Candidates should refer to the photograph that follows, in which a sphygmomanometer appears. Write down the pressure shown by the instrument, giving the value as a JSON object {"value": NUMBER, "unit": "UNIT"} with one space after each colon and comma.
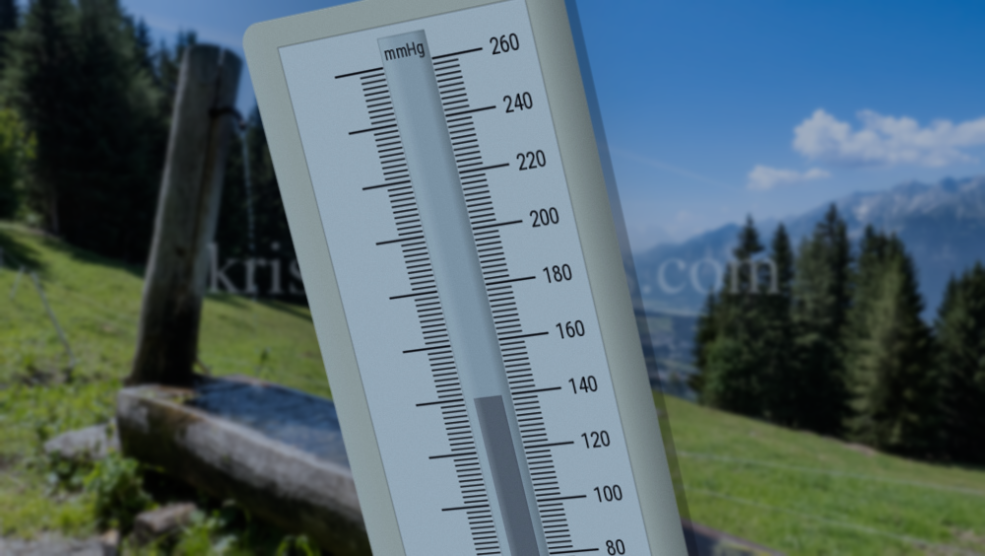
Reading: {"value": 140, "unit": "mmHg"}
